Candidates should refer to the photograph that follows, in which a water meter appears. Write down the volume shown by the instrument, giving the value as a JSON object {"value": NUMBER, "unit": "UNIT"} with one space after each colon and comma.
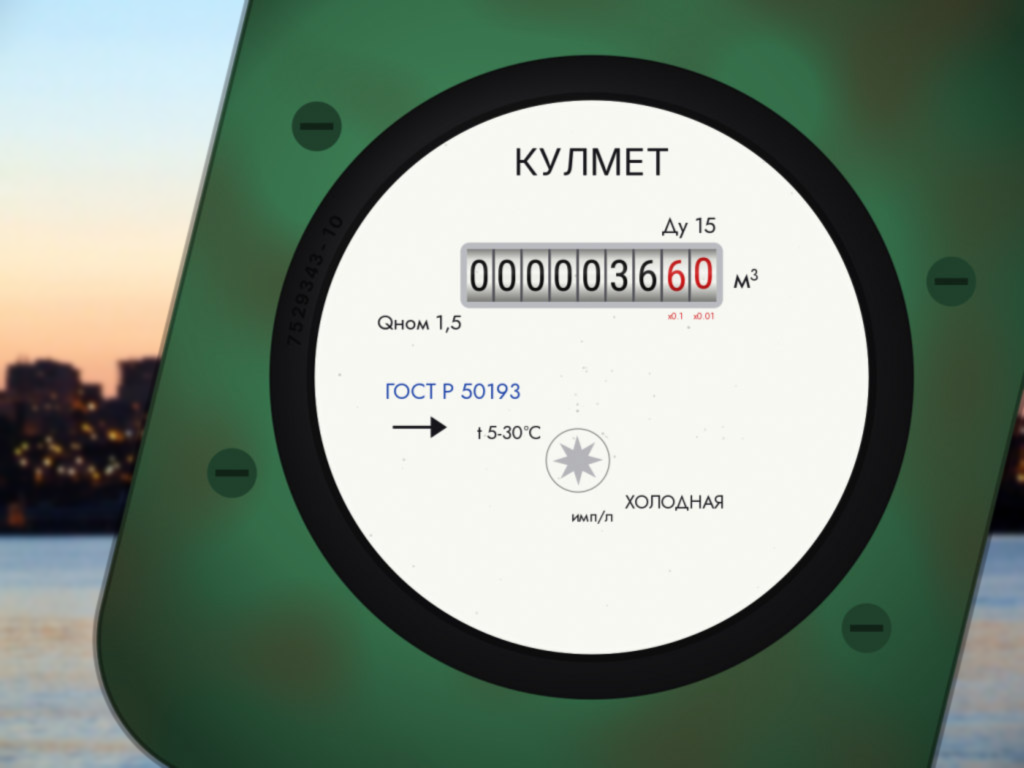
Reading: {"value": 36.60, "unit": "m³"}
